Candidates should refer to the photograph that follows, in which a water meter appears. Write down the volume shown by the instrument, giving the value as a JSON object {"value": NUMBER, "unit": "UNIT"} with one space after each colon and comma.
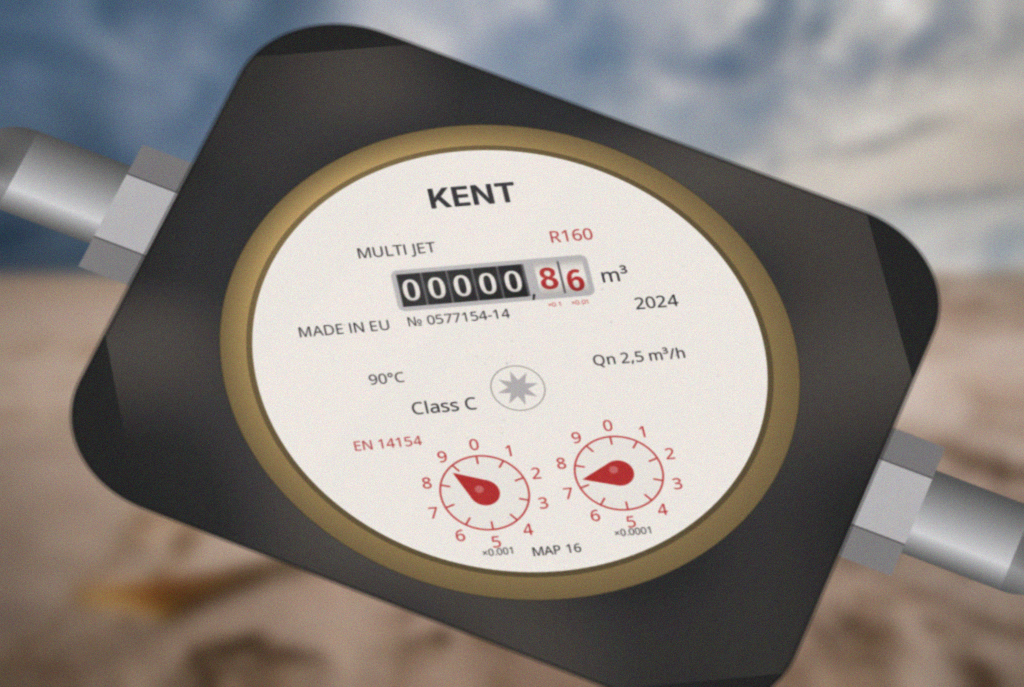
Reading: {"value": 0.8587, "unit": "m³"}
